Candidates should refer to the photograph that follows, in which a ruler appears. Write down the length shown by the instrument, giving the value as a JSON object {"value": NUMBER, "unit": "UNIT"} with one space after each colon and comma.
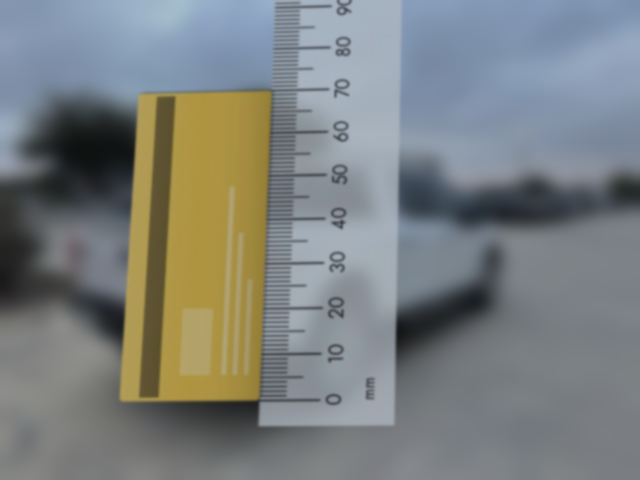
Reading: {"value": 70, "unit": "mm"}
